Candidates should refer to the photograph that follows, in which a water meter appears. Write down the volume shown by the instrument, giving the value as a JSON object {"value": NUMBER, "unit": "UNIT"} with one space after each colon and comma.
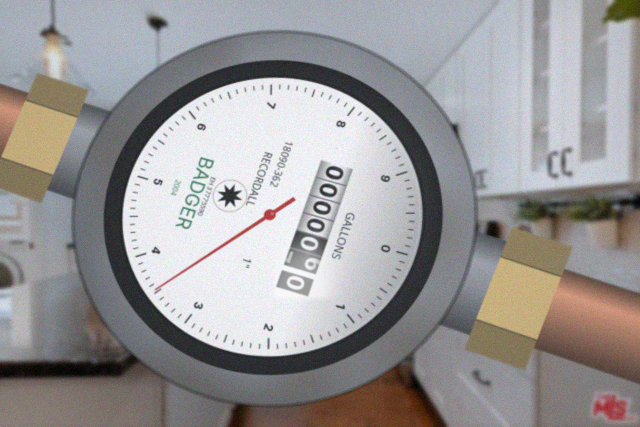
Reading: {"value": 63.5, "unit": "gal"}
